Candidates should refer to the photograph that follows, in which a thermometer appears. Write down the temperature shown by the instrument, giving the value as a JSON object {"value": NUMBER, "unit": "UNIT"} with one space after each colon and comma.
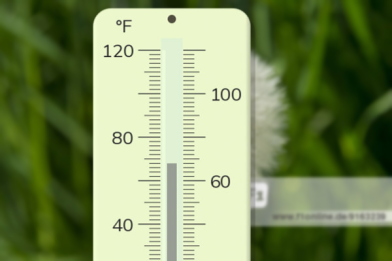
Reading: {"value": 68, "unit": "°F"}
